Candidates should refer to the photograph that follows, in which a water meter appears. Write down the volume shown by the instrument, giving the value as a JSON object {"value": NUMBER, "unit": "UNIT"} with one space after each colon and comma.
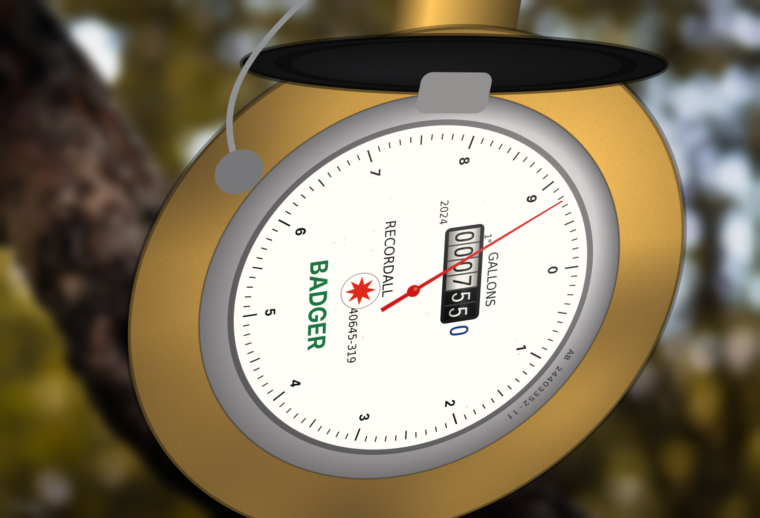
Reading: {"value": 7549.2, "unit": "gal"}
